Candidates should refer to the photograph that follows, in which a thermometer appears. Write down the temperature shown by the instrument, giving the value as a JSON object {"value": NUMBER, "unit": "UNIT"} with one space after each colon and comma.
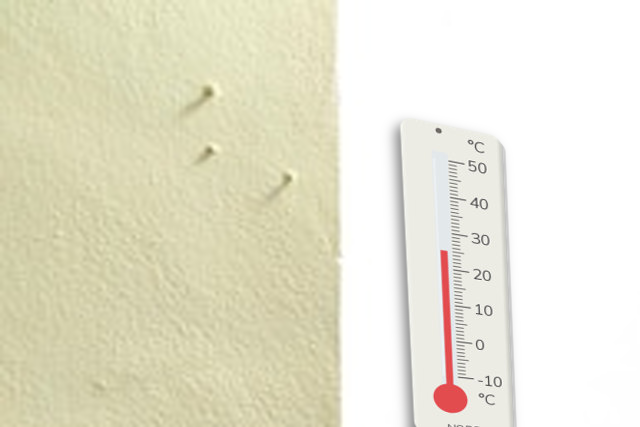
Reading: {"value": 25, "unit": "°C"}
